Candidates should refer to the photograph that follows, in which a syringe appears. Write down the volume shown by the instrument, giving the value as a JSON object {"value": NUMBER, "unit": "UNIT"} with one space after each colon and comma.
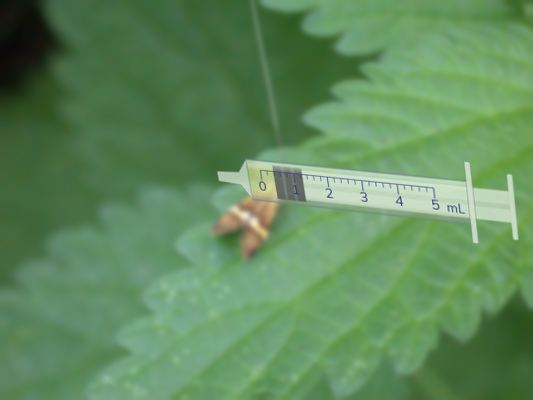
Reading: {"value": 0.4, "unit": "mL"}
